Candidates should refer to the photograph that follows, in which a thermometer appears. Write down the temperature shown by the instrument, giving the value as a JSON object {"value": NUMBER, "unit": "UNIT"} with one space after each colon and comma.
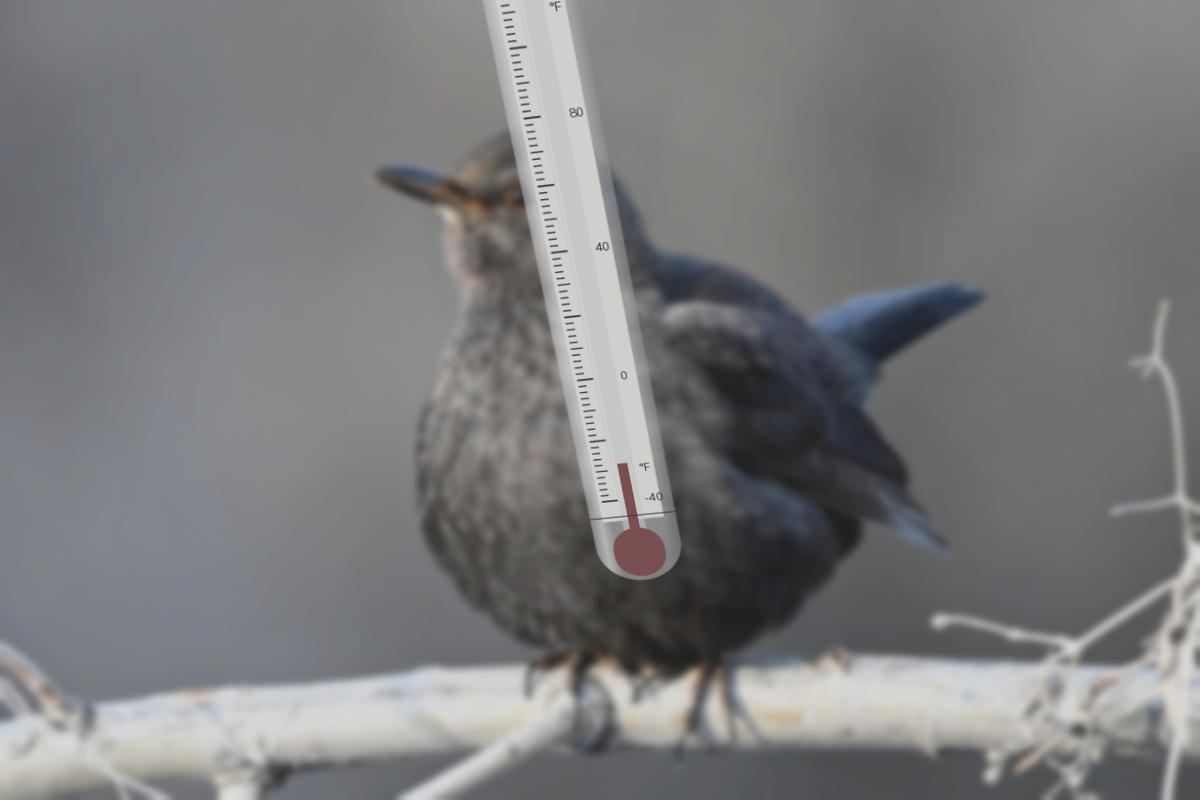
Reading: {"value": -28, "unit": "°F"}
